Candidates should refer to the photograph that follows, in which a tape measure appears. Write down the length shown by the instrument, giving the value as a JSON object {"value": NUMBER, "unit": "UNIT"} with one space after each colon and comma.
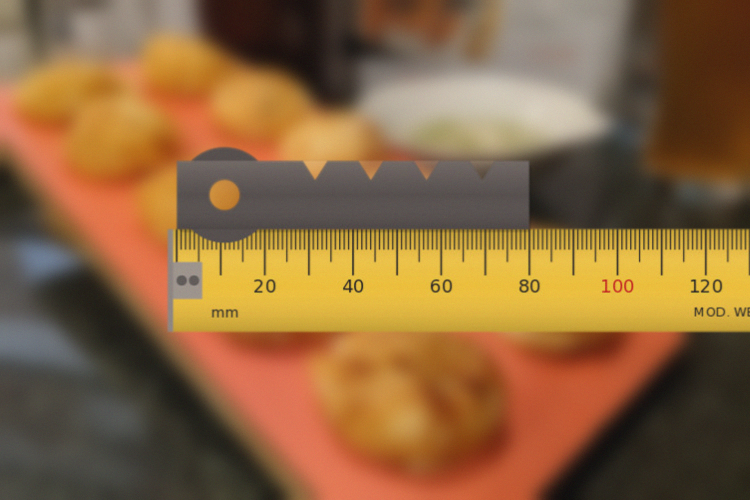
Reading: {"value": 80, "unit": "mm"}
